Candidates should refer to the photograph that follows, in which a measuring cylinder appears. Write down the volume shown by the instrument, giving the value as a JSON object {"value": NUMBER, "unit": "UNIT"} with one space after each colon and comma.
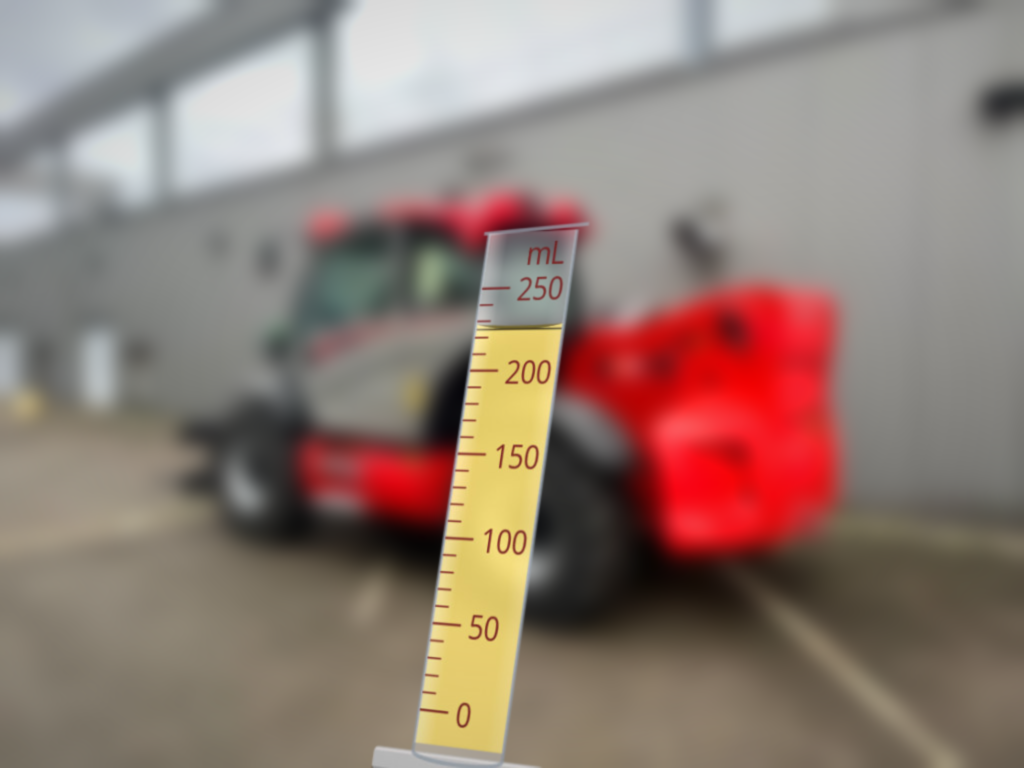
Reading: {"value": 225, "unit": "mL"}
